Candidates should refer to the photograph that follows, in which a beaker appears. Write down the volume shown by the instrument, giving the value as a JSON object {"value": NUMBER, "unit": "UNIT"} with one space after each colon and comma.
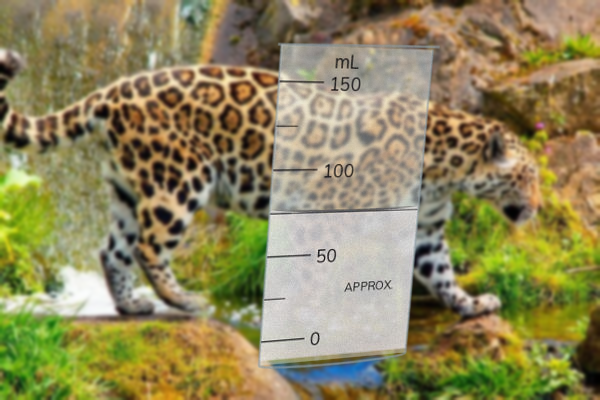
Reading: {"value": 75, "unit": "mL"}
